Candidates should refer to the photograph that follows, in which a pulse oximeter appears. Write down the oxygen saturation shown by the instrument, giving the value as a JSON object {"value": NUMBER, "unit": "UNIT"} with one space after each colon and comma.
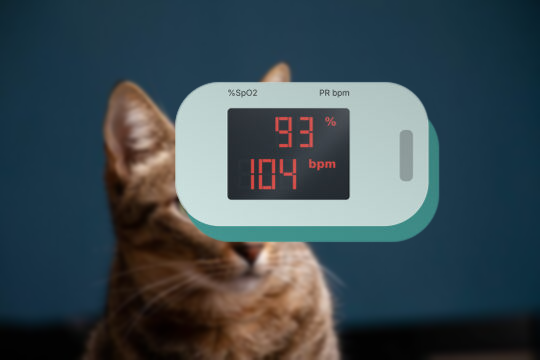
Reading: {"value": 93, "unit": "%"}
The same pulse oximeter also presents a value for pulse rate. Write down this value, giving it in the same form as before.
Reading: {"value": 104, "unit": "bpm"}
